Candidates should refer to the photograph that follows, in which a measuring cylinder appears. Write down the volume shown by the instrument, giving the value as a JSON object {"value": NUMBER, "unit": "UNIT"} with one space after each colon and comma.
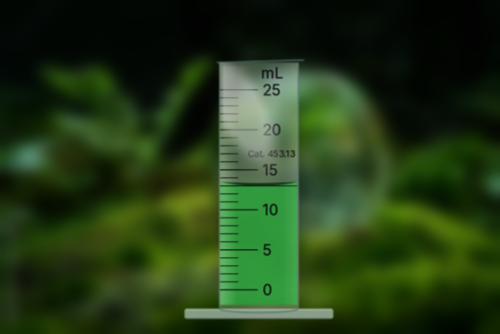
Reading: {"value": 13, "unit": "mL"}
